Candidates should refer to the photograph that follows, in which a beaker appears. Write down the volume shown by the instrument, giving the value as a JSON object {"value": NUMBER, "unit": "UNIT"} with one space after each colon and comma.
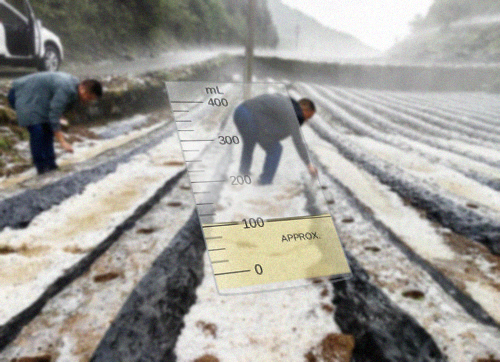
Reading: {"value": 100, "unit": "mL"}
